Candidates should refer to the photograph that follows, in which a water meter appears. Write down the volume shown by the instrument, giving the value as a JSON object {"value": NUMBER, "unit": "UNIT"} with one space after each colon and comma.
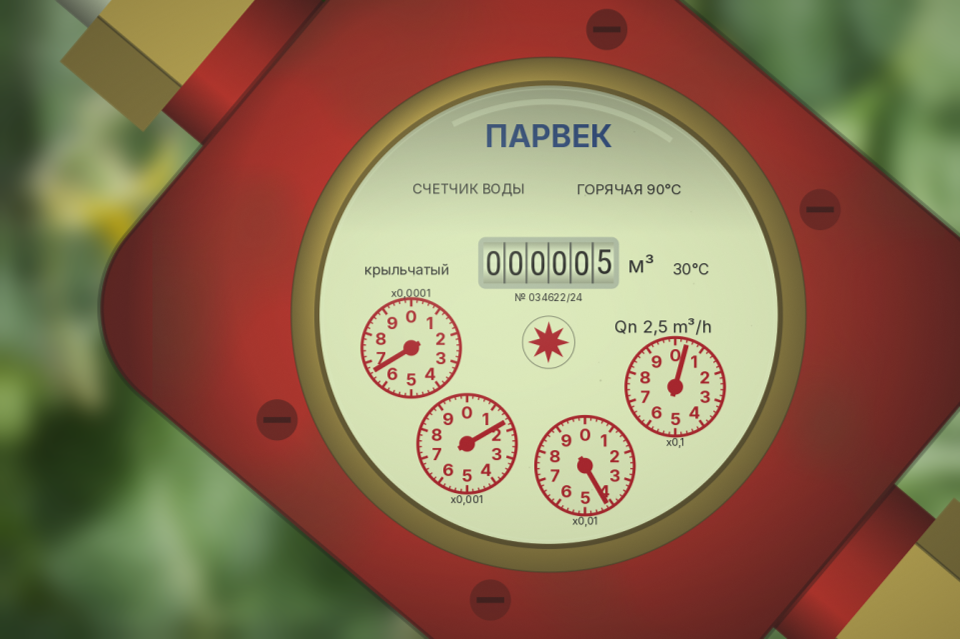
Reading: {"value": 5.0416, "unit": "m³"}
